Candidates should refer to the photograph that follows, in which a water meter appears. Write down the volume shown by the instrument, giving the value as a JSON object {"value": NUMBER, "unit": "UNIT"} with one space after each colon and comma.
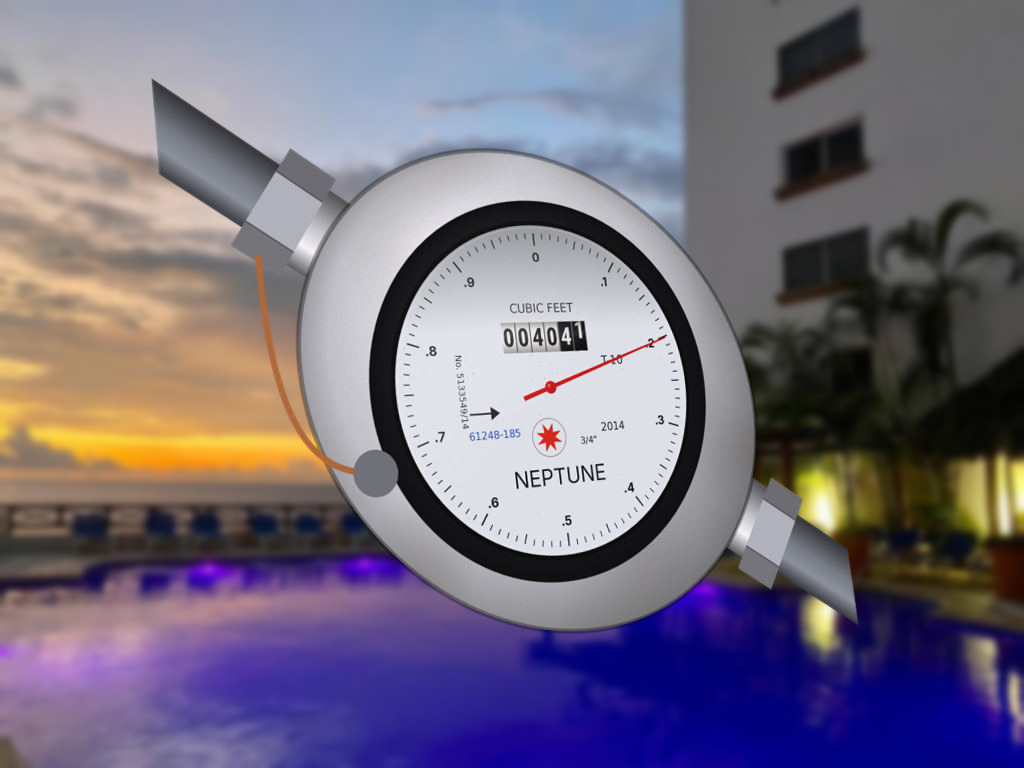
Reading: {"value": 4041.20, "unit": "ft³"}
